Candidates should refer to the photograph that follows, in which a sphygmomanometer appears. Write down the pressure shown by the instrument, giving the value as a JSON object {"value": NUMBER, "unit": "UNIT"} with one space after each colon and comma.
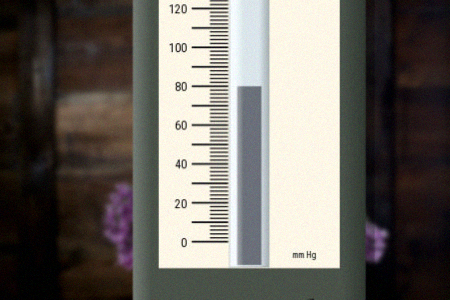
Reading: {"value": 80, "unit": "mmHg"}
